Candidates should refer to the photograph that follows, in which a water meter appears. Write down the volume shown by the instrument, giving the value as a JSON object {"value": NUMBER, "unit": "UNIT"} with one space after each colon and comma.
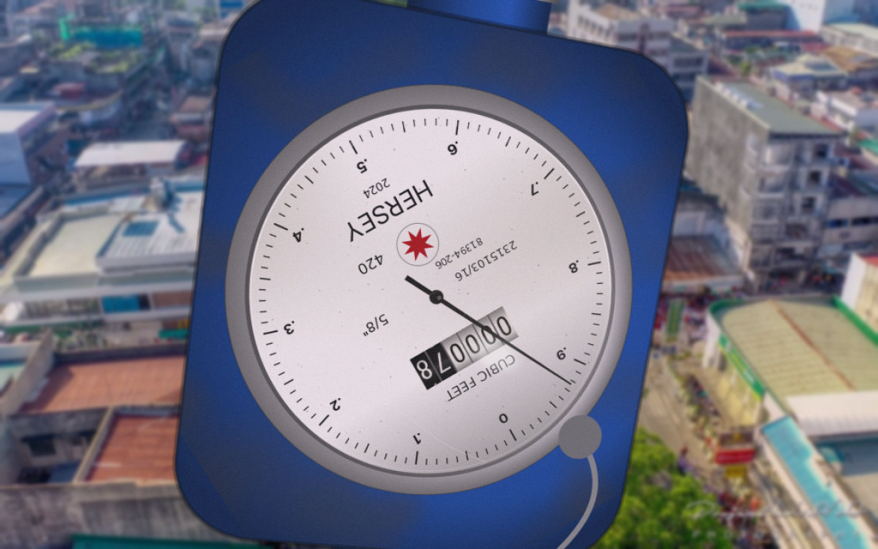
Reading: {"value": 77.92, "unit": "ft³"}
